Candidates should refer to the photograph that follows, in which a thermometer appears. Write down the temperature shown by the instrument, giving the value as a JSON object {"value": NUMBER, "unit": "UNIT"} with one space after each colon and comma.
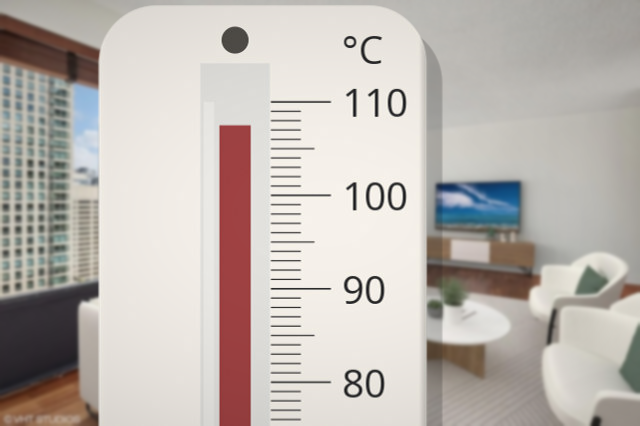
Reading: {"value": 107.5, "unit": "°C"}
